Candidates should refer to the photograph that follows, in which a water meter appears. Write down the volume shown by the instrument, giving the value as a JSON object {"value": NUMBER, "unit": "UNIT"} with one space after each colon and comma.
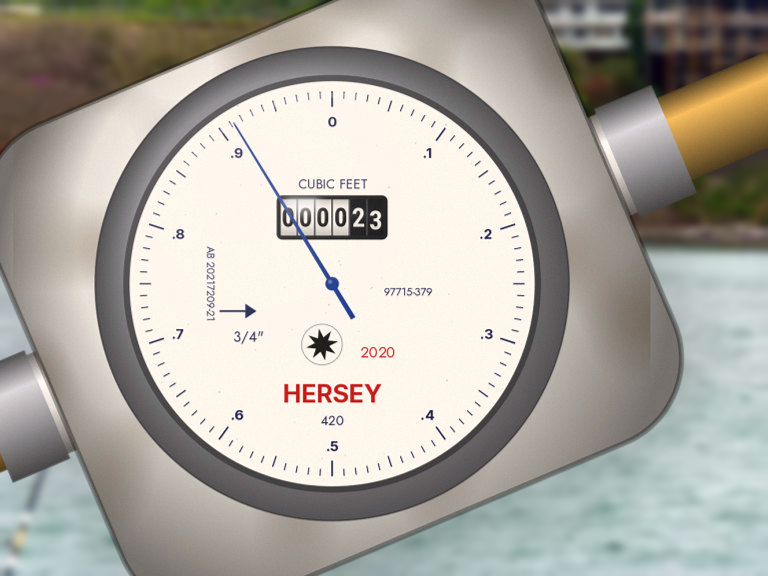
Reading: {"value": 22.91, "unit": "ft³"}
